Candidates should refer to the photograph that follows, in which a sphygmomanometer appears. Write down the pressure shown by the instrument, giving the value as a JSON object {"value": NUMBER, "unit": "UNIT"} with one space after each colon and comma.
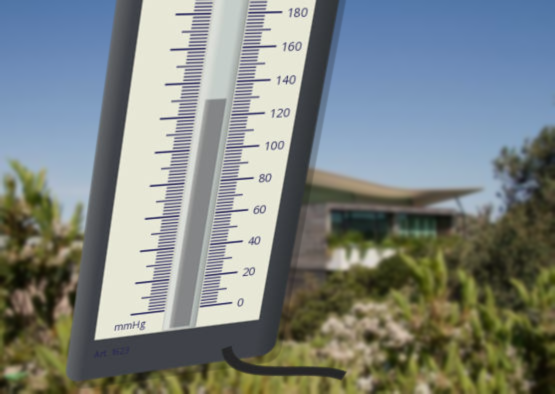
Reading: {"value": 130, "unit": "mmHg"}
